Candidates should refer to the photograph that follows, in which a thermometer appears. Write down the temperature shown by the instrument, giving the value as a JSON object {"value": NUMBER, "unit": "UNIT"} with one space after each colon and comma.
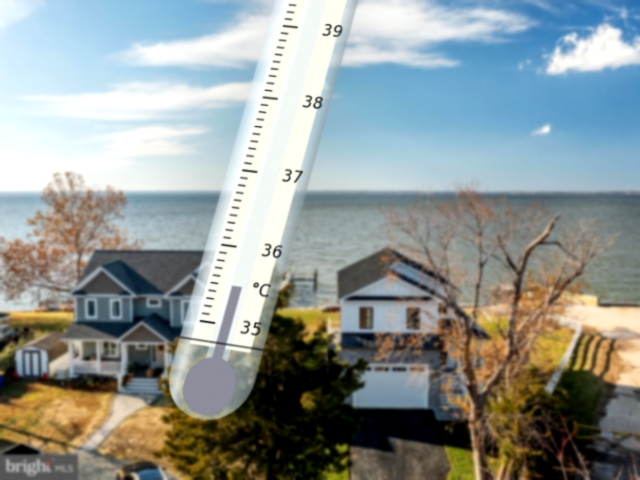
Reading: {"value": 35.5, "unit": "°C"}
